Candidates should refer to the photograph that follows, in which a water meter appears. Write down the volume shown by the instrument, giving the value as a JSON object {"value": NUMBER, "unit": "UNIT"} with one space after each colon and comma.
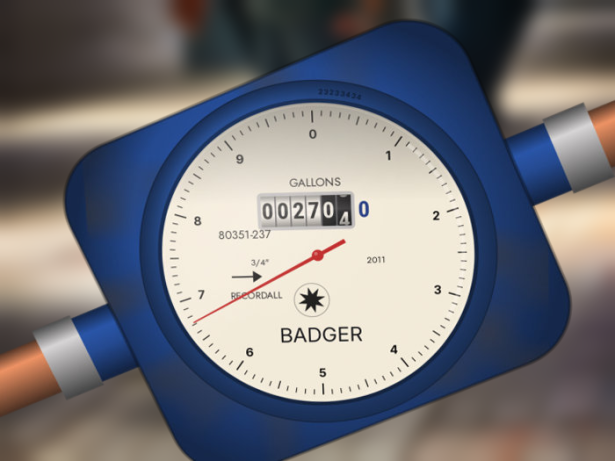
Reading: {"value": 27036.7, "unit": "gal"}
